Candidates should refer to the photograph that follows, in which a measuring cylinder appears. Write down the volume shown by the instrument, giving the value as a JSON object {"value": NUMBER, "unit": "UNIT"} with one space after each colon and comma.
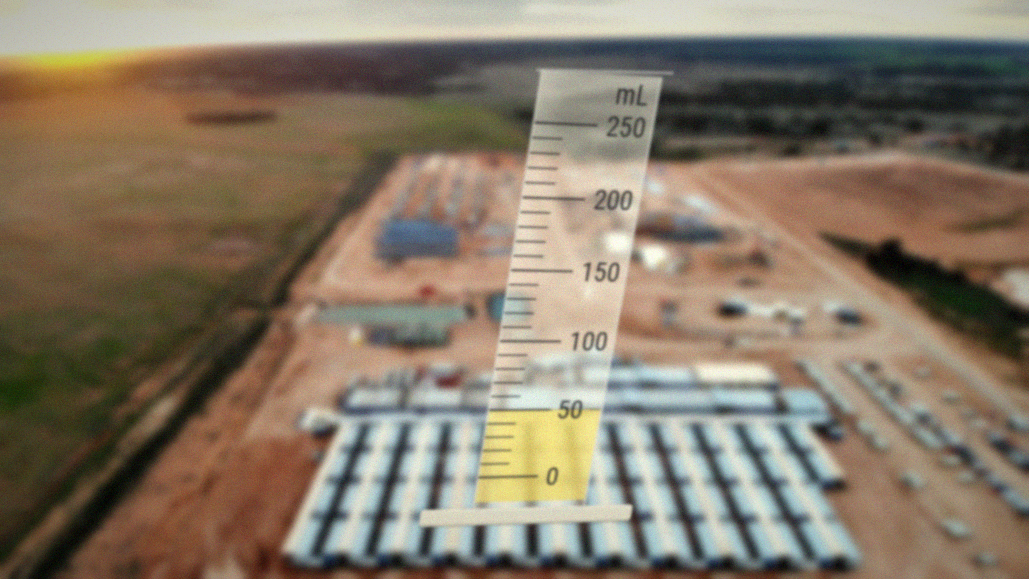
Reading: {"value": 50, "unit": "mL"}
